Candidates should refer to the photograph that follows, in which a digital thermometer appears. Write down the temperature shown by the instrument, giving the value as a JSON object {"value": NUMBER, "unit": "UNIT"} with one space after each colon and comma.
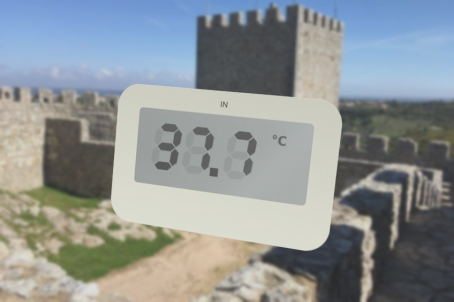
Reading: {"value": 37.7, "unit": "°C"}
